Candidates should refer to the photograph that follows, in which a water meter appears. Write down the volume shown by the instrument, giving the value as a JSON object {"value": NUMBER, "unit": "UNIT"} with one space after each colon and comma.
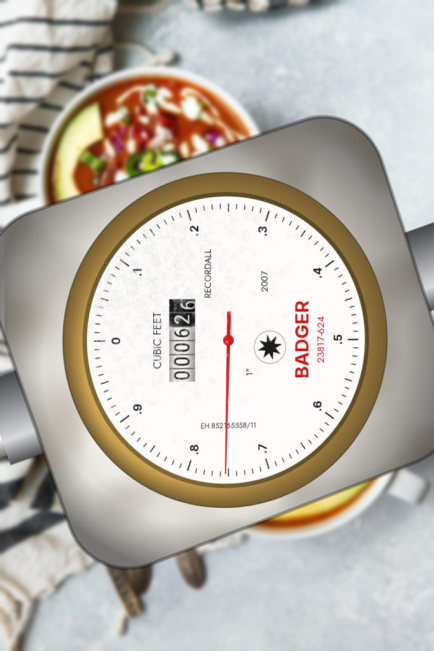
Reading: {"value": 625.75, "unit": "ft³"}
